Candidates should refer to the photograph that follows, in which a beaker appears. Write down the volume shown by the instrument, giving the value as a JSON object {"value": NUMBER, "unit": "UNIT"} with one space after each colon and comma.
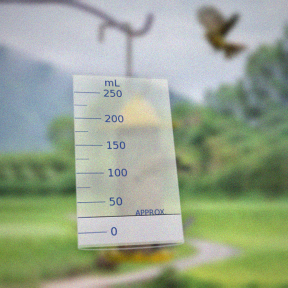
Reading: {"value": 25, "unit": "mL"}
